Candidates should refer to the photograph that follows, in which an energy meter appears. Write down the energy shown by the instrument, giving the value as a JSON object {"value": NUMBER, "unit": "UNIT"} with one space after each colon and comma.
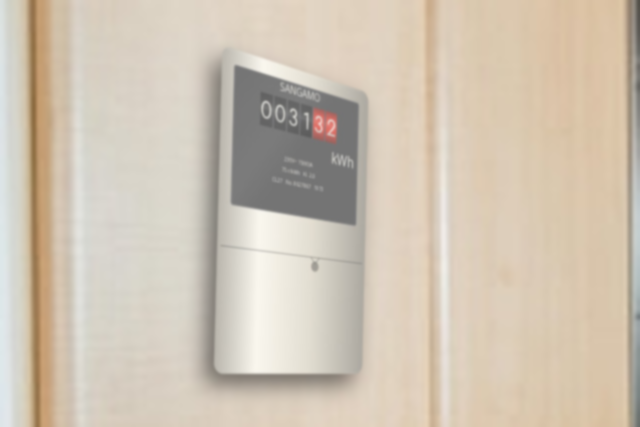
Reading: {"value": 31.32, "unit": "kWh"}
